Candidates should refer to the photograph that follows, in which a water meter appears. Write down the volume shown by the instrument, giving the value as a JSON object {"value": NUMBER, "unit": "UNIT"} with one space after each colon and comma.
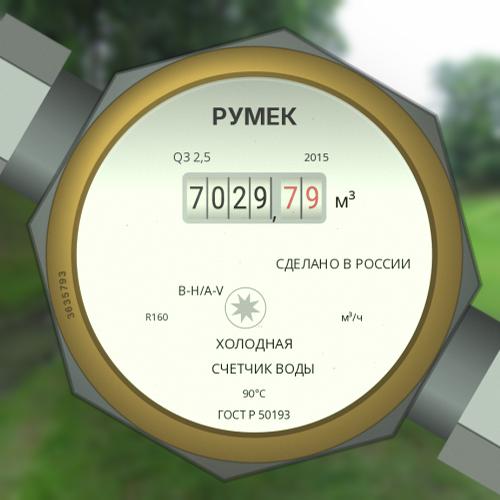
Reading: {"value": 7029.79, "unit": "m³"}
